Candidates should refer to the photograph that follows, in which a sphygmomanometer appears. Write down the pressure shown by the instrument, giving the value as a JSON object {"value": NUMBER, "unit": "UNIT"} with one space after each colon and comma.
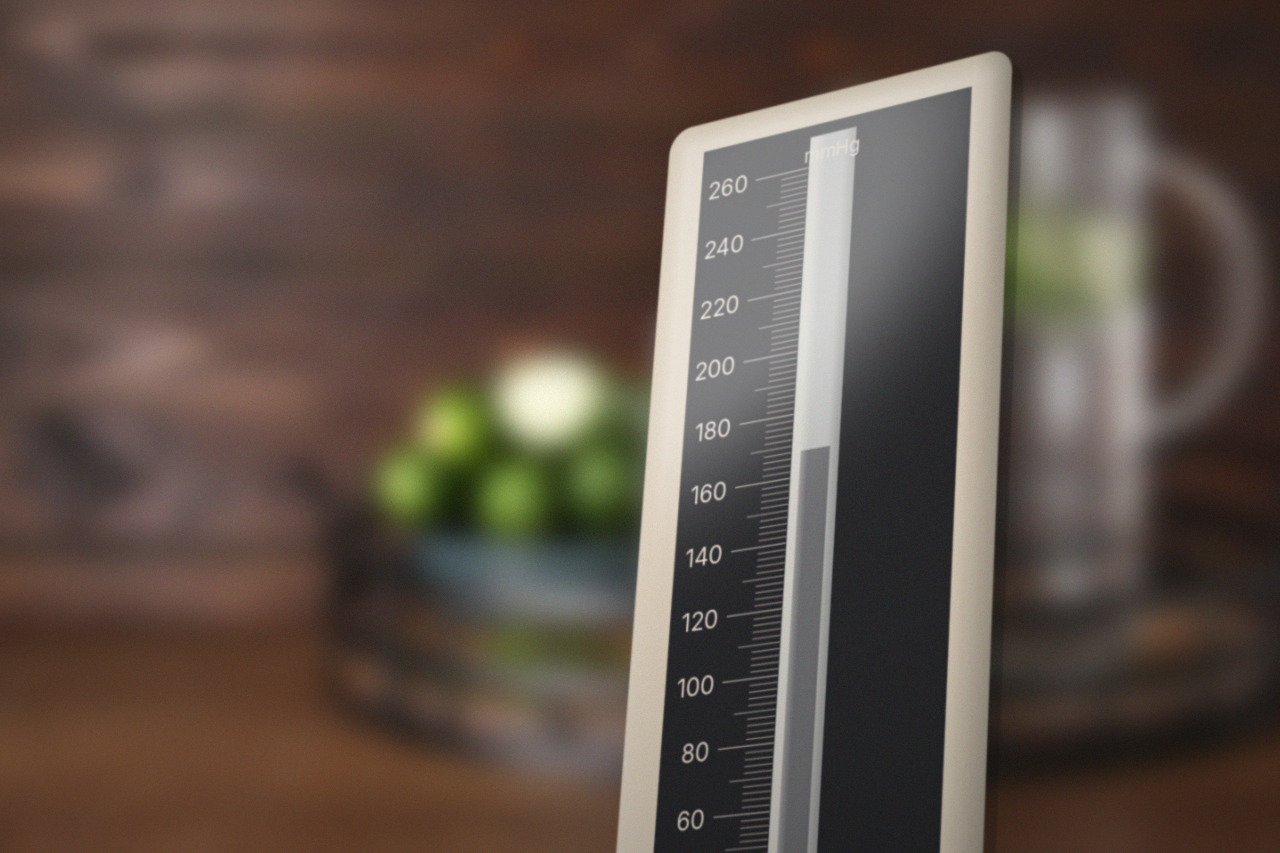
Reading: {"value": 168, "unit": "mmHg"}
